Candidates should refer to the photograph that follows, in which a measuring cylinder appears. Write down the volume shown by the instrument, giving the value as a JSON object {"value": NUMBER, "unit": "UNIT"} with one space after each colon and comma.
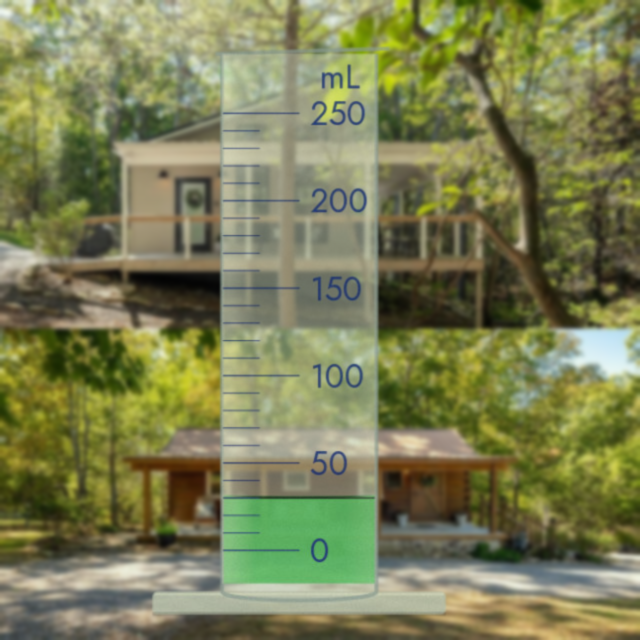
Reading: {"value": 30, "unit": "mL"}
